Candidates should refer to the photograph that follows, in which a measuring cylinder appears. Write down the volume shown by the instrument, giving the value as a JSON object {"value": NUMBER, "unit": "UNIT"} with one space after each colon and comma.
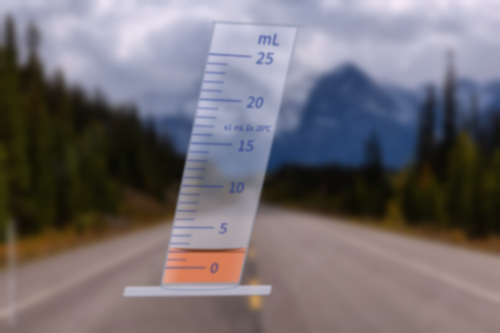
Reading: {"value": 2, "unit": "mL"}
